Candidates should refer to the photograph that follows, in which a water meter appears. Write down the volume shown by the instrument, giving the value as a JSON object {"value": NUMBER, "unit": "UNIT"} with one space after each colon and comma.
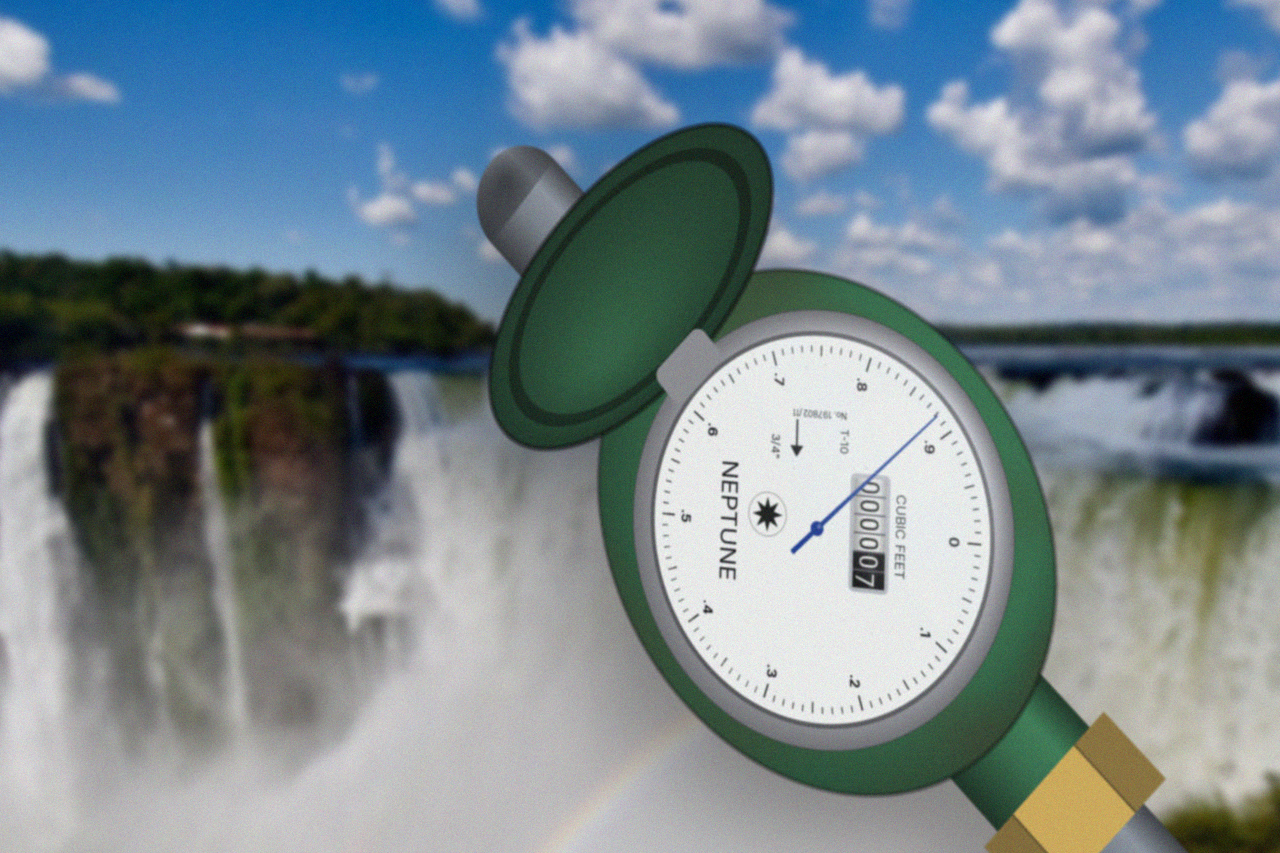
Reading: {"value": 6.88, "unit": "ft³"}
